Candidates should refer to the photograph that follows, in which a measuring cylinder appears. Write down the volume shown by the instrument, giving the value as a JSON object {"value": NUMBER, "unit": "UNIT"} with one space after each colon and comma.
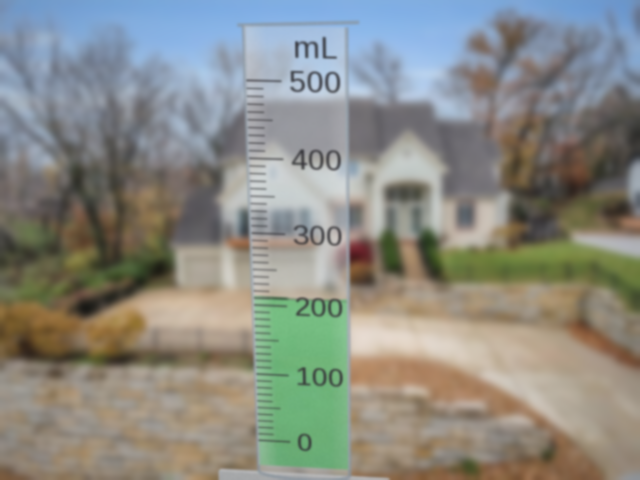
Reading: {"value": 210, "unit": "mL"}
